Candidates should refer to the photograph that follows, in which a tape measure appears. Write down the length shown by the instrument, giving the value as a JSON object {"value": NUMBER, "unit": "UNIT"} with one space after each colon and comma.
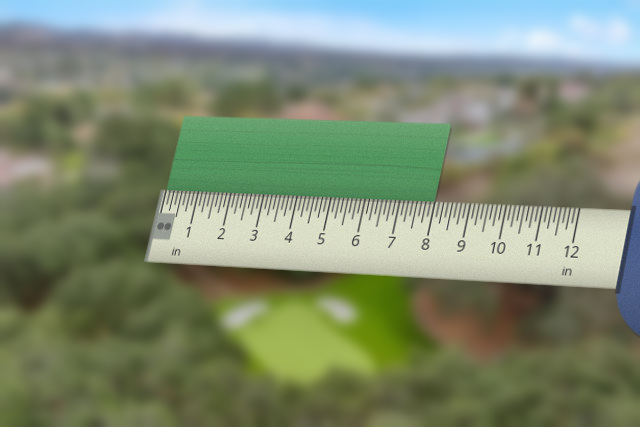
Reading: {"value": 8, "unit": "in"}
